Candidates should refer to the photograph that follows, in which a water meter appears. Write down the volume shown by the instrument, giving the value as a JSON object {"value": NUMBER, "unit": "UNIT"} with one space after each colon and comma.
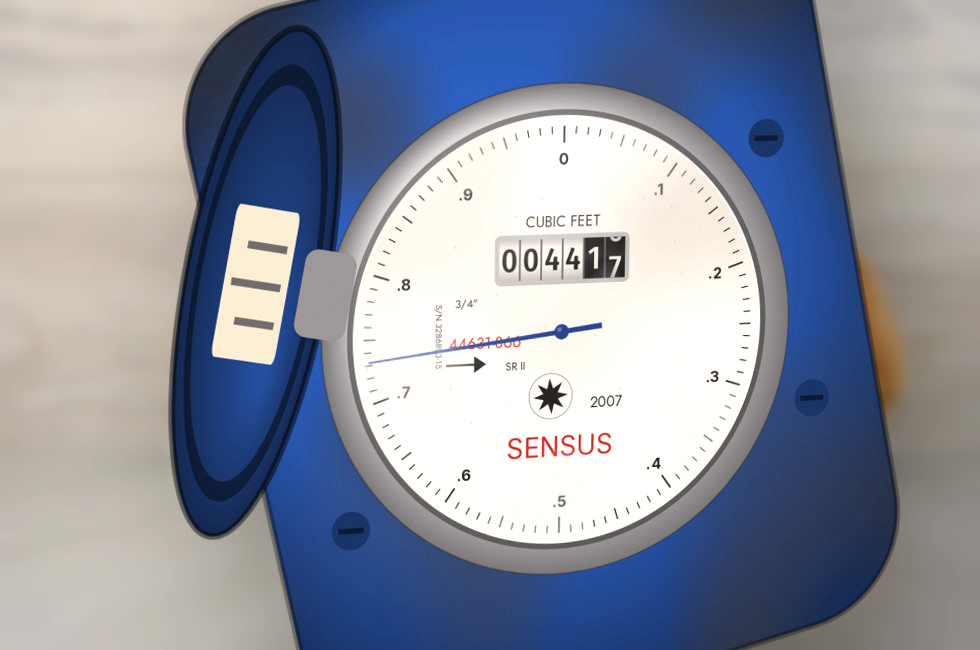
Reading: {"value": 4416.73, "unit": "ft³"}
